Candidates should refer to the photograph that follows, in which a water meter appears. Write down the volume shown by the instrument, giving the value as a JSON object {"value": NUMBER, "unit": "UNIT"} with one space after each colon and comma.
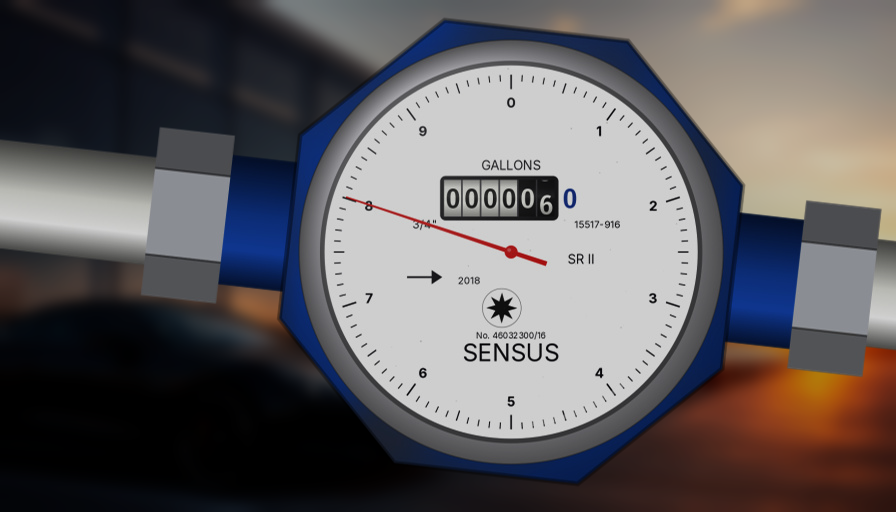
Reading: {"value": 58.0, "unit": "gal"}
